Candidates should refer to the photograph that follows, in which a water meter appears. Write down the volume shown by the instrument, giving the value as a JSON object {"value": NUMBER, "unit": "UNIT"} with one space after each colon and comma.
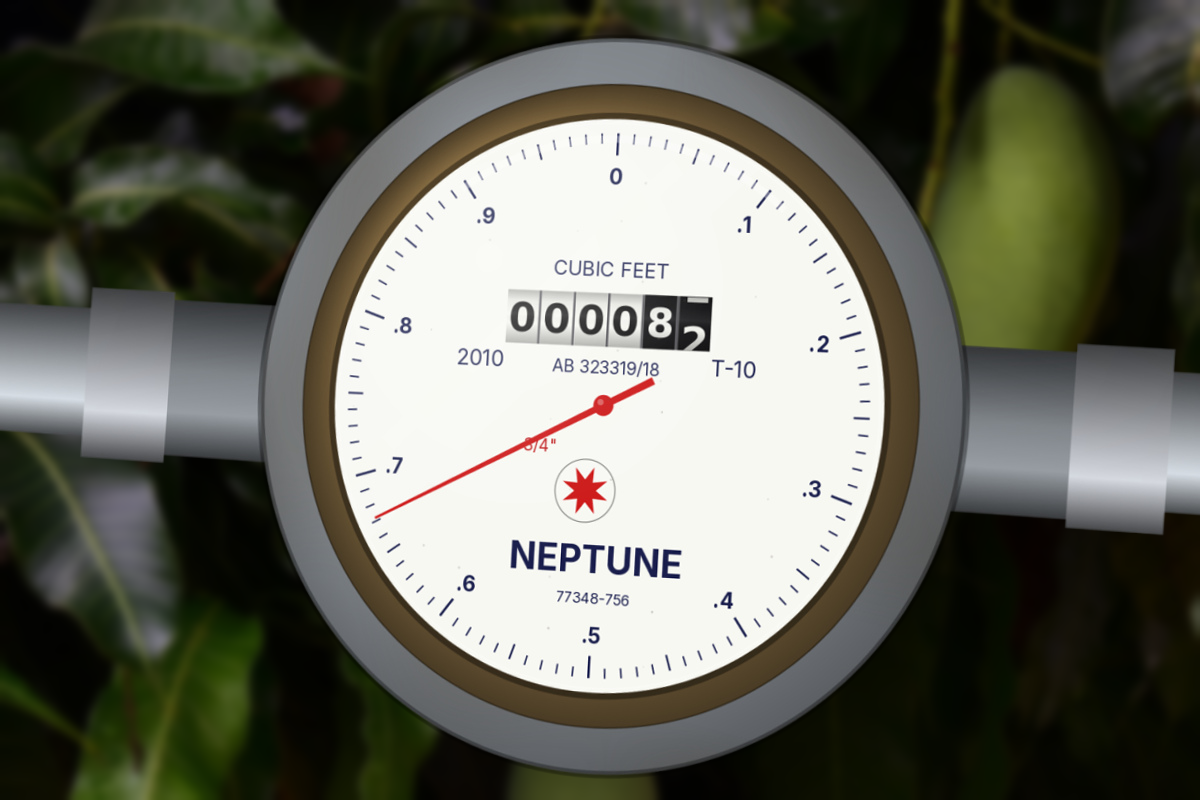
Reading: {"value": 81.67, "unit": "ft³"}
